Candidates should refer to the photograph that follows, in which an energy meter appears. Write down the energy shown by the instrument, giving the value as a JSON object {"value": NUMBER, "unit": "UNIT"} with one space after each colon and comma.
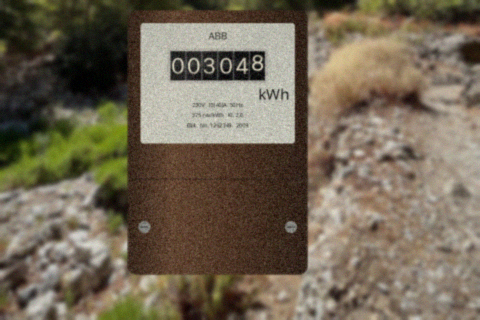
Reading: {"value": 3048, "unit": "kWh"}
